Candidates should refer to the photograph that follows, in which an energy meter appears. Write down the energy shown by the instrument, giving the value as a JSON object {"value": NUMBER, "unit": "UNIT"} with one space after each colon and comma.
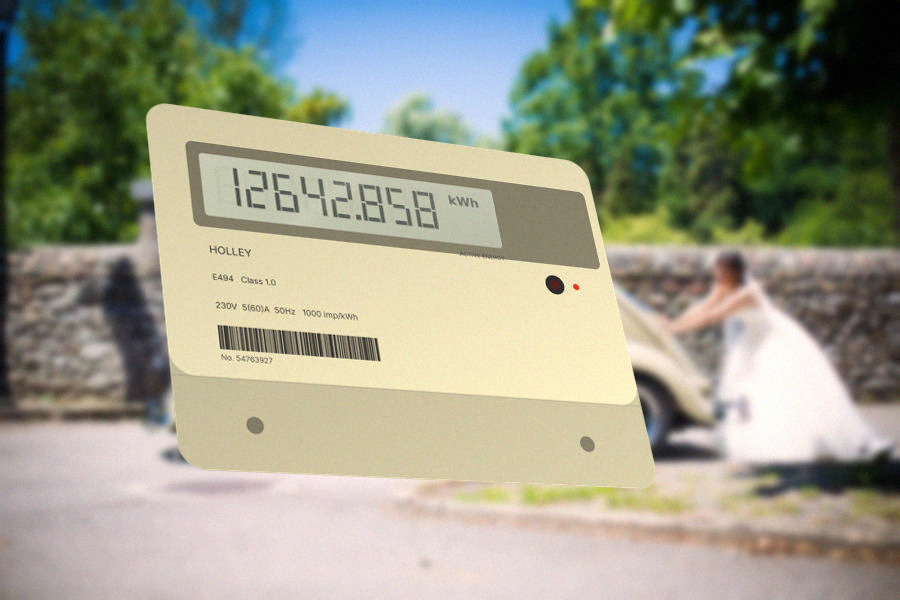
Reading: {"value": 12642.858, "unit": "kWh"}
